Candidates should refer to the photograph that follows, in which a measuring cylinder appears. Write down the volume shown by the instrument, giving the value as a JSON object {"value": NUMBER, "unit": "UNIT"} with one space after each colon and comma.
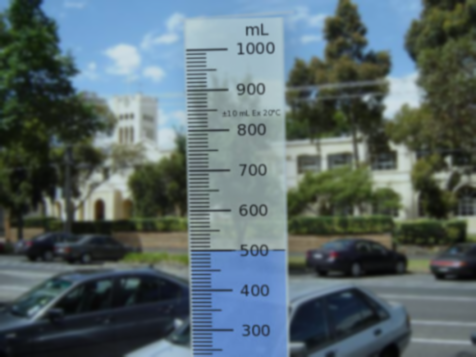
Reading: {"value": 500, "unit": "mL"}
